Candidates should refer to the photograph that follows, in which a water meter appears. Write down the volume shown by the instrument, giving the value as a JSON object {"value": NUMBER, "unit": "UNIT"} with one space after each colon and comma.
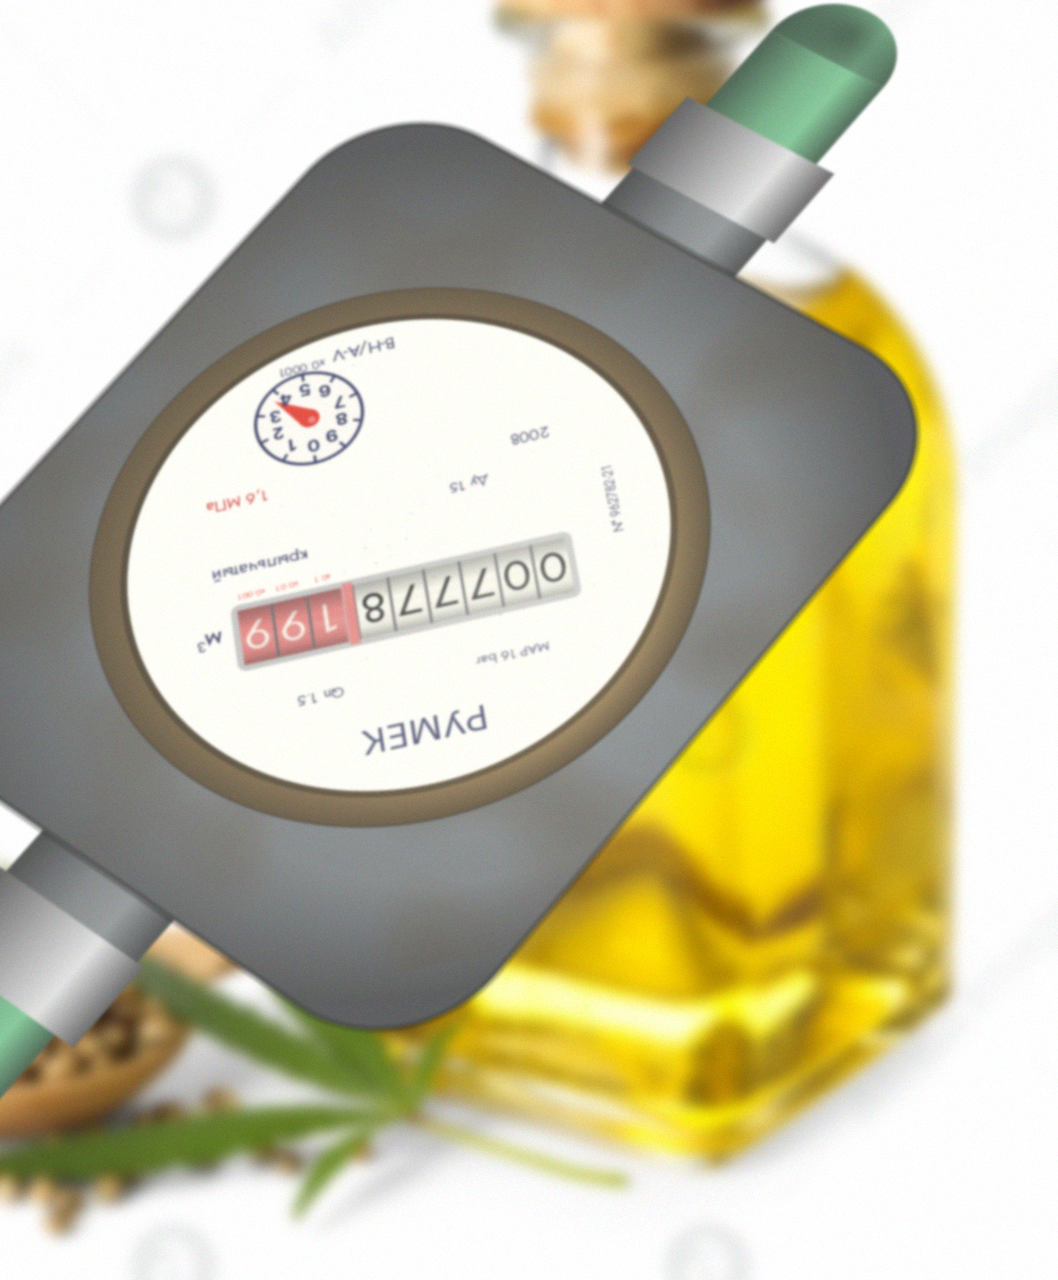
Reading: {"value": 7778.1993, "unit": "m³"}
